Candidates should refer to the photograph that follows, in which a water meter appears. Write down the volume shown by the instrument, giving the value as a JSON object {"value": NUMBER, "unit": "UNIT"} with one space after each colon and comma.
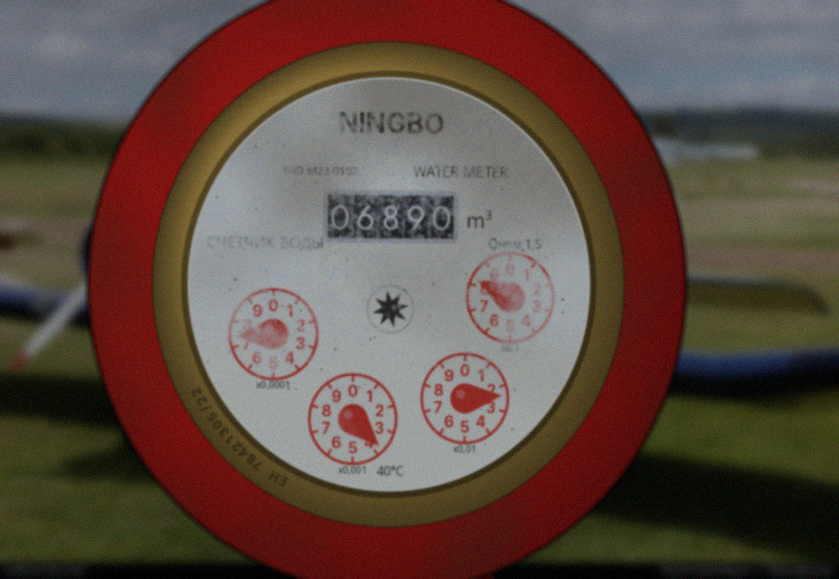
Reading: {"value": 6890.8237, "unit": "m³"}
